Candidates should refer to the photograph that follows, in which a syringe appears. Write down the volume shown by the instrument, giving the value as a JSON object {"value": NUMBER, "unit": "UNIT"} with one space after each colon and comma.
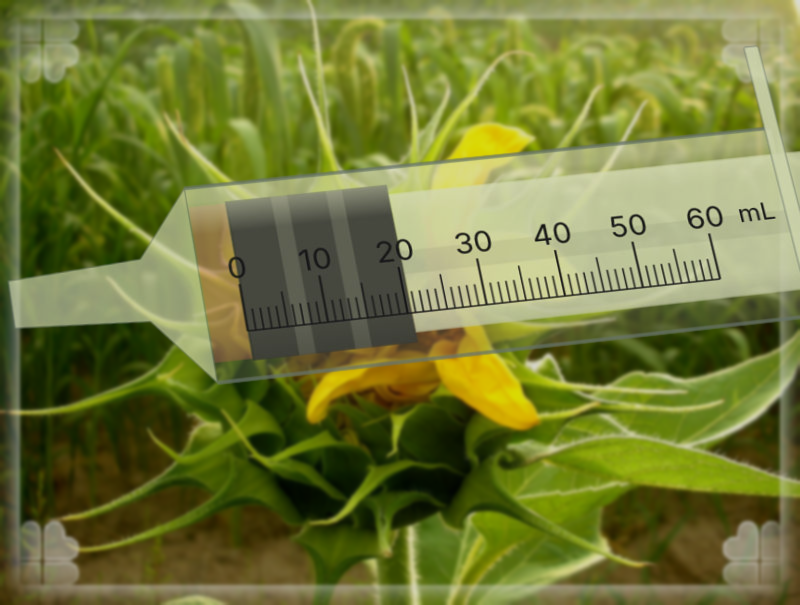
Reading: {"value": 0, "unit": "mL"}
